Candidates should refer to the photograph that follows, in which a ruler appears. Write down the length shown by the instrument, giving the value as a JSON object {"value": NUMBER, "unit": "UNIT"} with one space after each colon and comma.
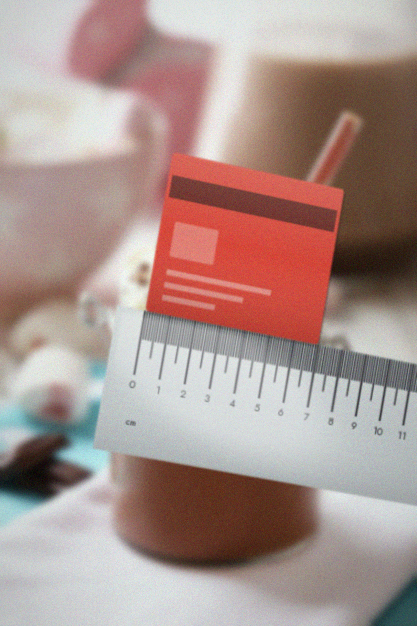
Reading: {"value": 7, "unit": "cm"}
